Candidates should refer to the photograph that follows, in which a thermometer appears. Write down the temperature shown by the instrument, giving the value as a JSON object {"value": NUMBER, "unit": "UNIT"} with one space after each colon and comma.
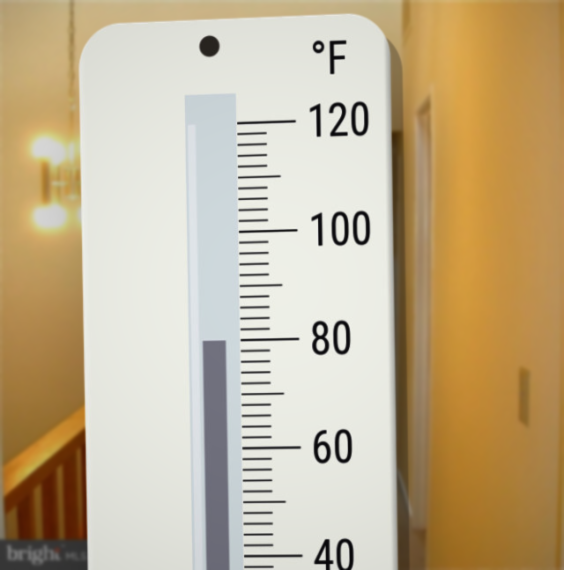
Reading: {"value": 80, "unit": "°F"}
